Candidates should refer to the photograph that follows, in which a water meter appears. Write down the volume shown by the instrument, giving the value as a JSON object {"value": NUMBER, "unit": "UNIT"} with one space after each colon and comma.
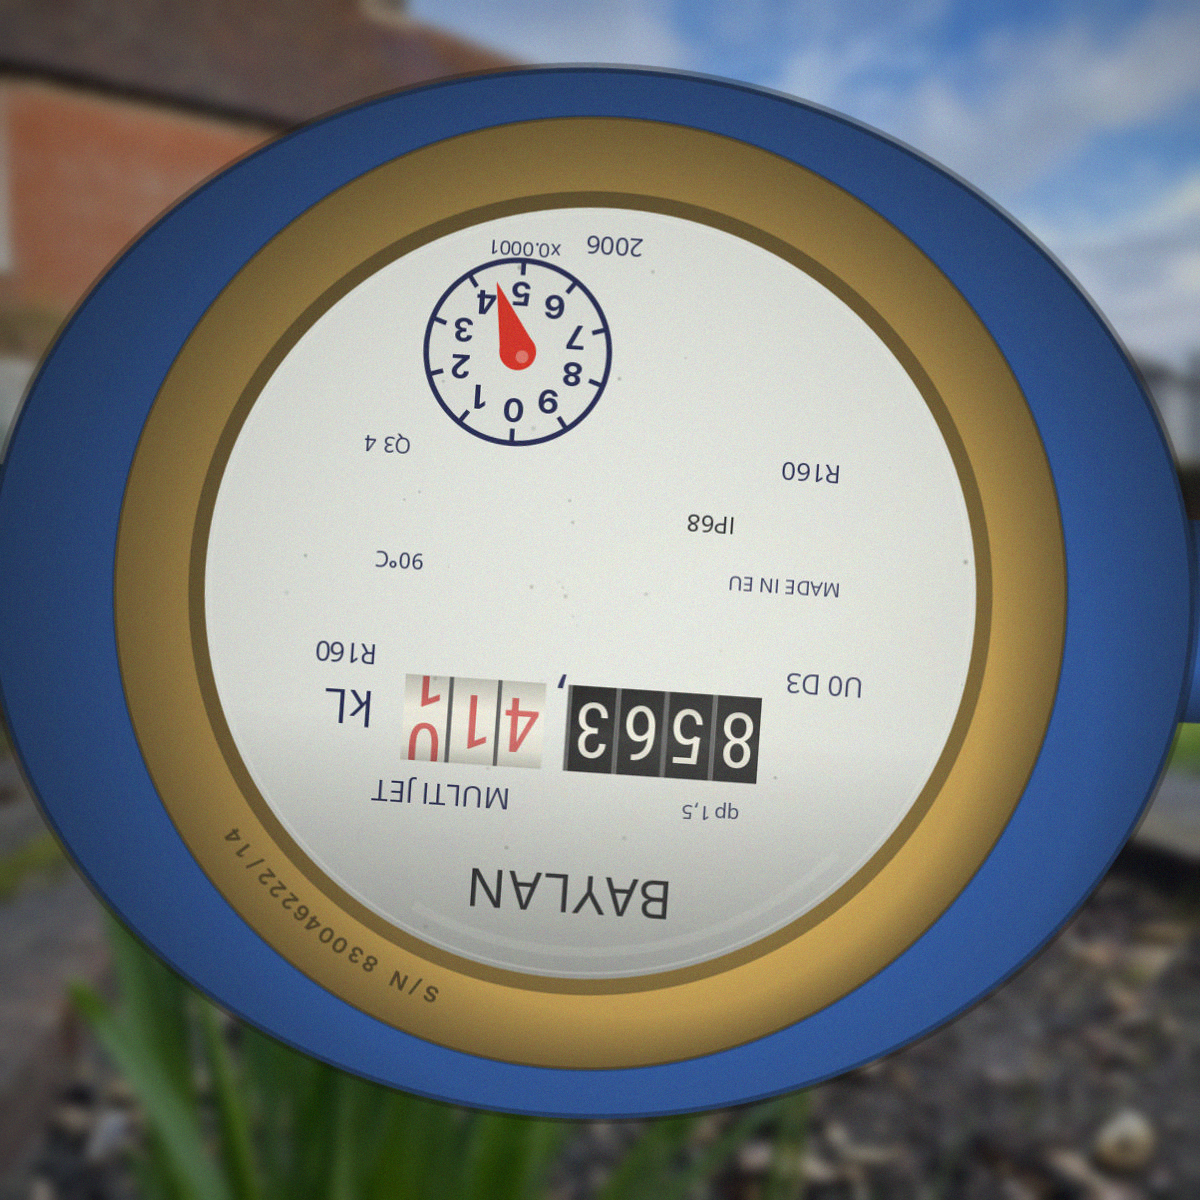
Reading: {"value": 8563.4104, "unit": "kL"}
